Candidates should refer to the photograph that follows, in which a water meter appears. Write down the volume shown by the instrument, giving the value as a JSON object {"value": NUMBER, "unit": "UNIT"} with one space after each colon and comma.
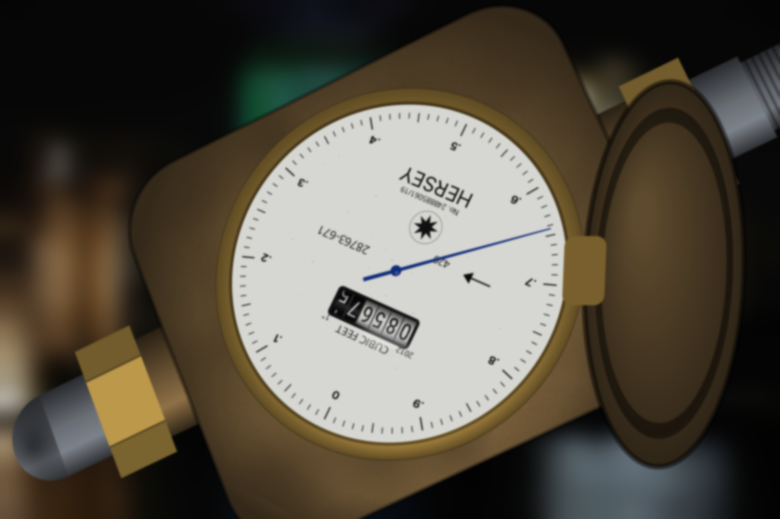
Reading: {"value": 85674.64, "unit": "ft³"}
